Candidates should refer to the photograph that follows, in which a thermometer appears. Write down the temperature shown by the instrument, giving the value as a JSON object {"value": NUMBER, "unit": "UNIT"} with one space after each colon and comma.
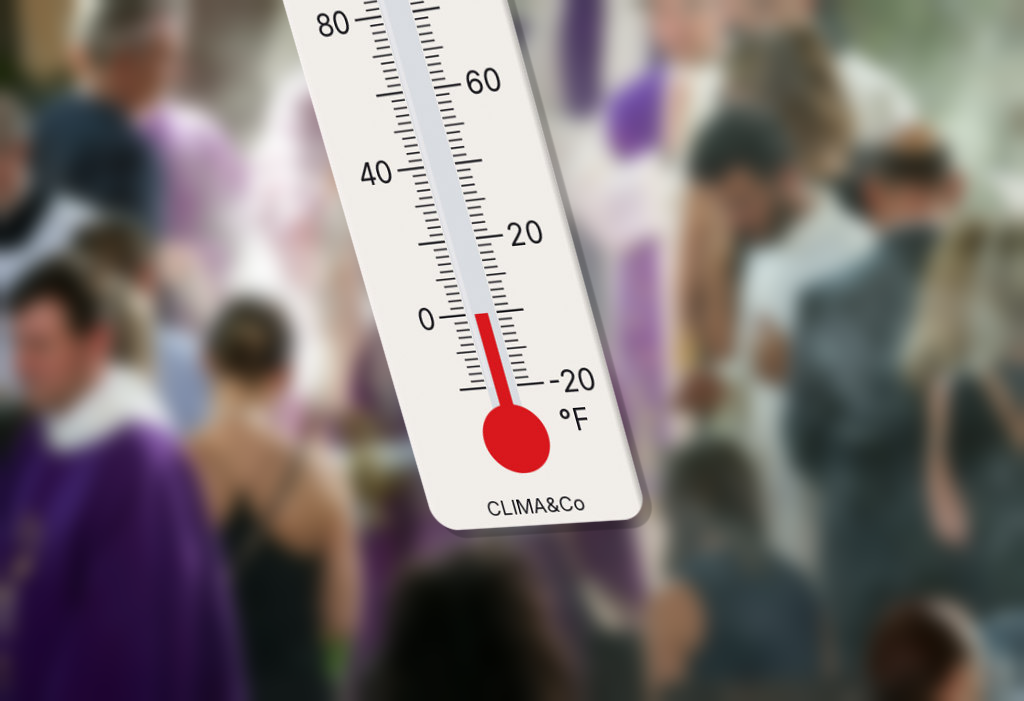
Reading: {"value": 0, "unit": "°F"}
